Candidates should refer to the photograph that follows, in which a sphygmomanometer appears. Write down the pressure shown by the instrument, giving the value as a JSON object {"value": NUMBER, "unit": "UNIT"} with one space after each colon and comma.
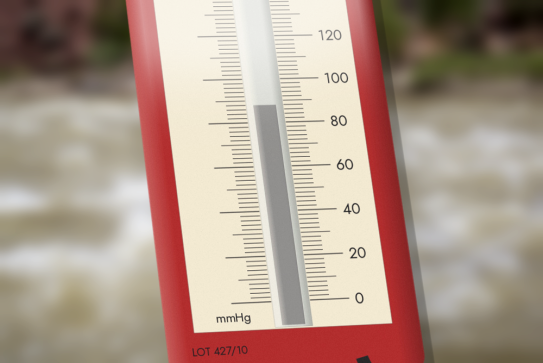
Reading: {"value": 88, "unit": "mmHg"}
